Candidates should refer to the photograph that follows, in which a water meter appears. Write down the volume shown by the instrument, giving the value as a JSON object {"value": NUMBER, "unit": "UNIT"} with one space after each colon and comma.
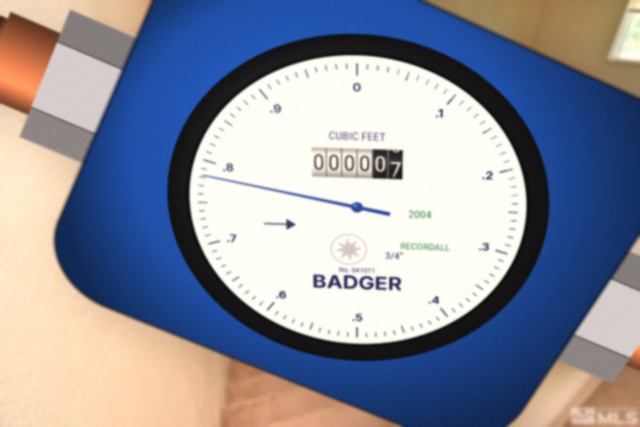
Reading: {"value": 6.78, "unit": "ft³"}
